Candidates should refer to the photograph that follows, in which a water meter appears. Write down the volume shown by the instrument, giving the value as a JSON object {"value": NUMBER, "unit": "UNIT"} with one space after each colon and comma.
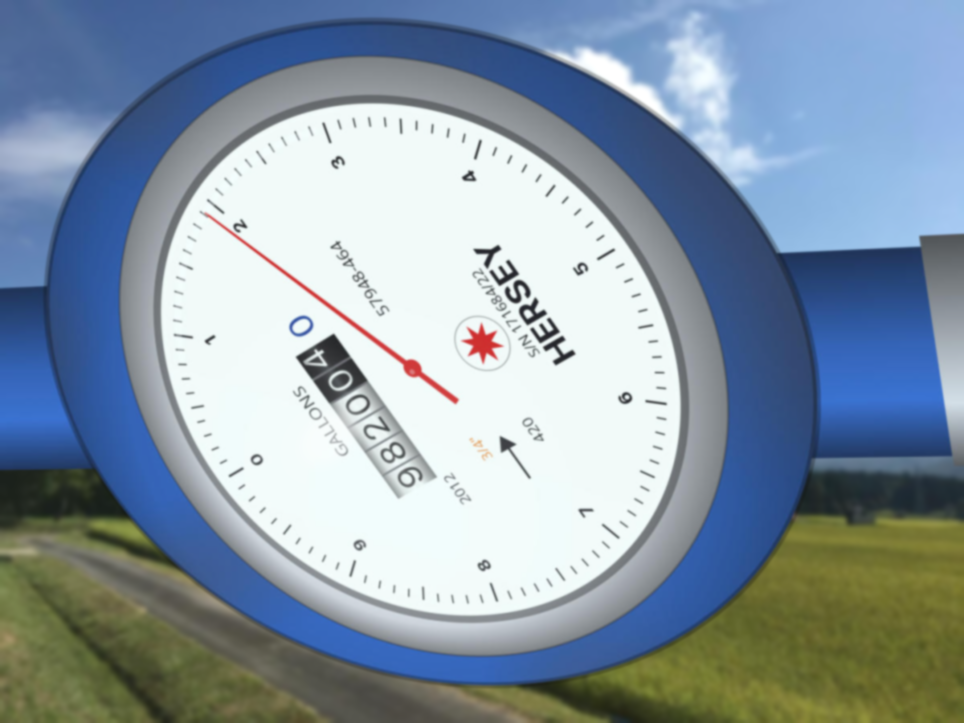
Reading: {"value": 9820041.9, "unit": "gal"}
